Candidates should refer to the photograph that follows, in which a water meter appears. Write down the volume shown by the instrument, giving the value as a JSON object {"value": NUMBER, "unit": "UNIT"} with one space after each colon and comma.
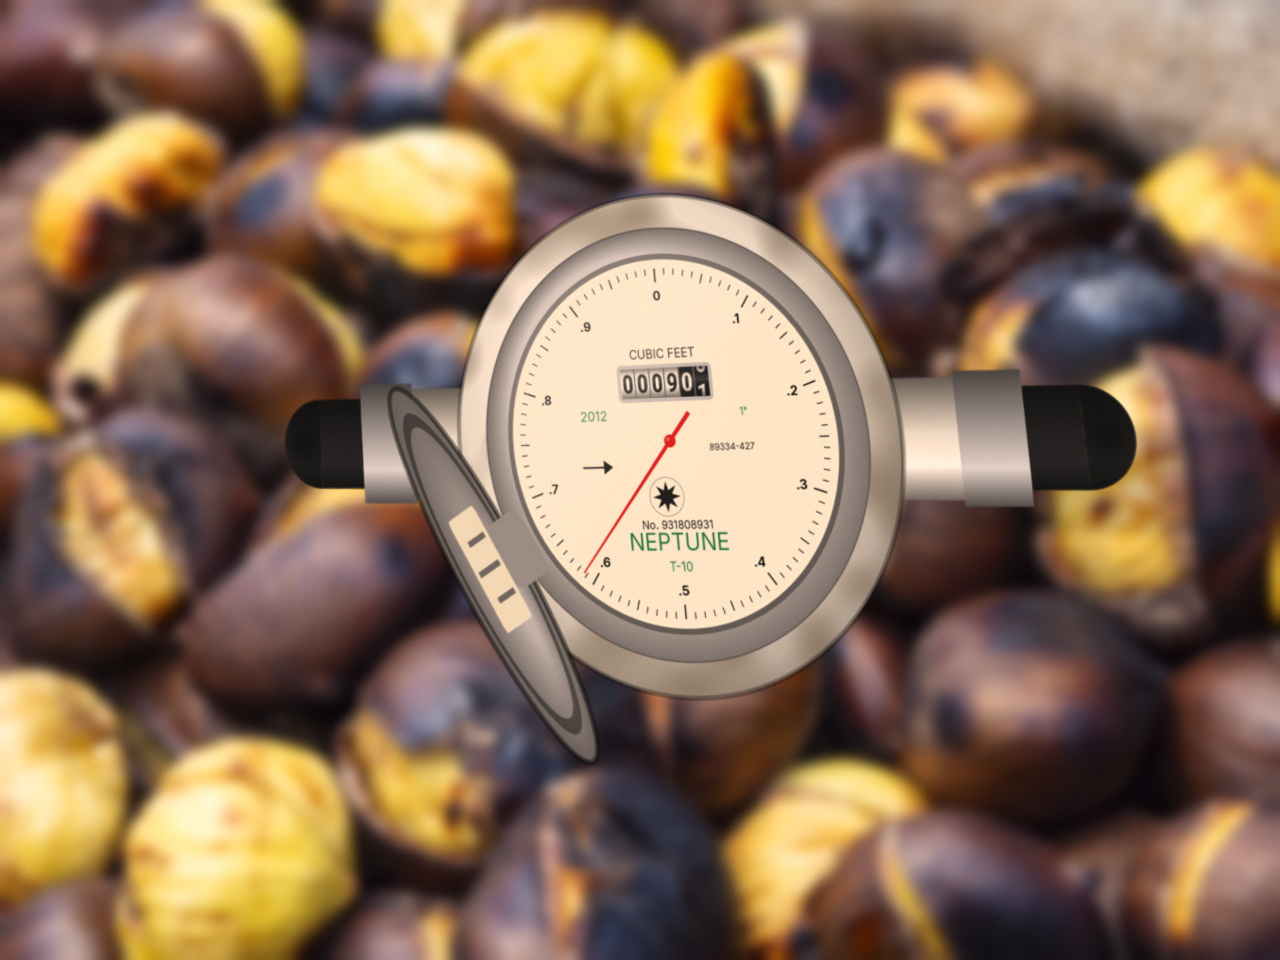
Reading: {"value": 900.61, "unit": "ft³"}
